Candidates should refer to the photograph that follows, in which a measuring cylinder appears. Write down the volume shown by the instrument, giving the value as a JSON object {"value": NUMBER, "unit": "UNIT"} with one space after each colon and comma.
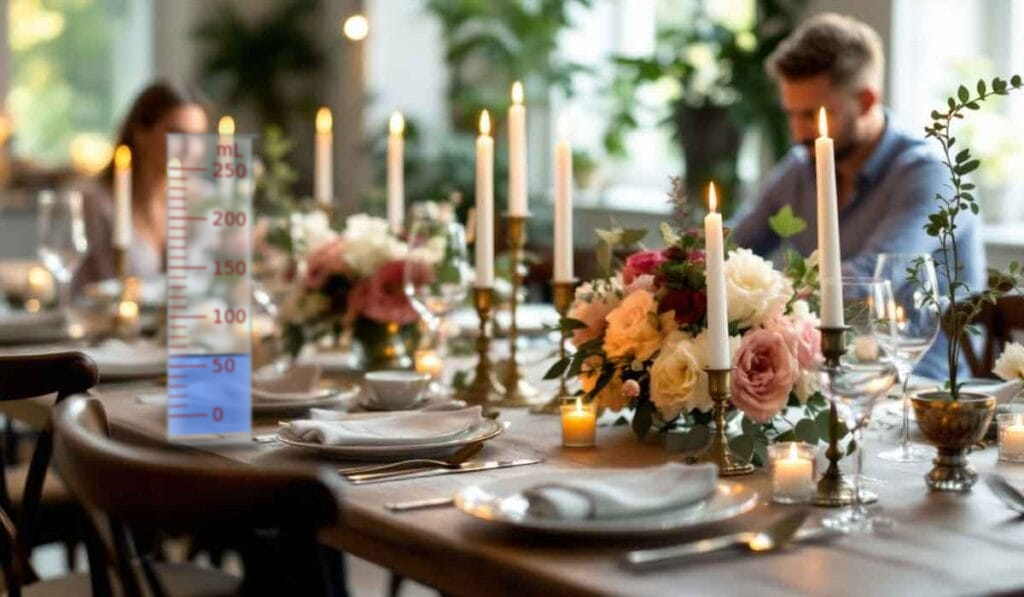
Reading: {"value": 60, "unit": "mL"}
